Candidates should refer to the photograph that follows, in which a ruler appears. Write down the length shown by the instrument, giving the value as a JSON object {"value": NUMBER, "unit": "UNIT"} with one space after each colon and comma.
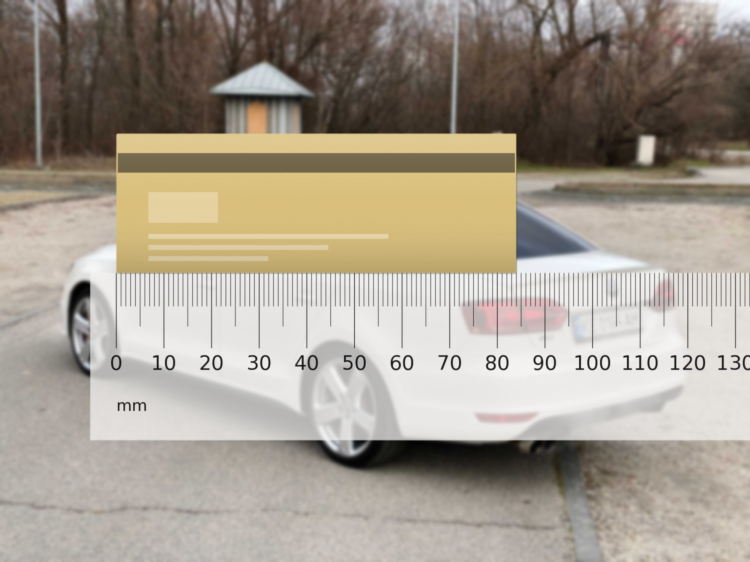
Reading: {"value": 84, "unit": "mm"}
